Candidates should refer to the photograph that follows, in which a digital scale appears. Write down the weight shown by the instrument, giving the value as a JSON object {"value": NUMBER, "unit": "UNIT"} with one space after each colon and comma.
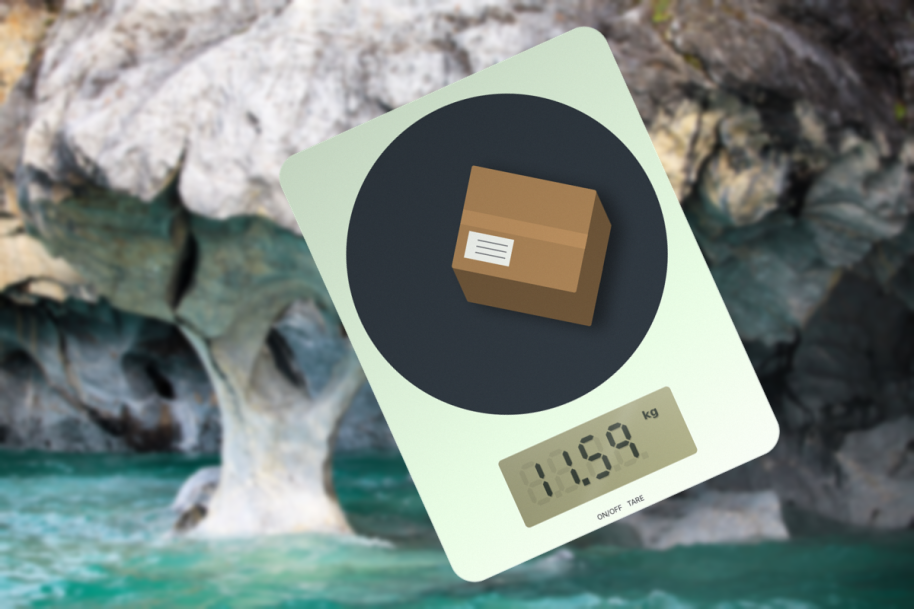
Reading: {"value": 11.59, "unit": "kg"}
